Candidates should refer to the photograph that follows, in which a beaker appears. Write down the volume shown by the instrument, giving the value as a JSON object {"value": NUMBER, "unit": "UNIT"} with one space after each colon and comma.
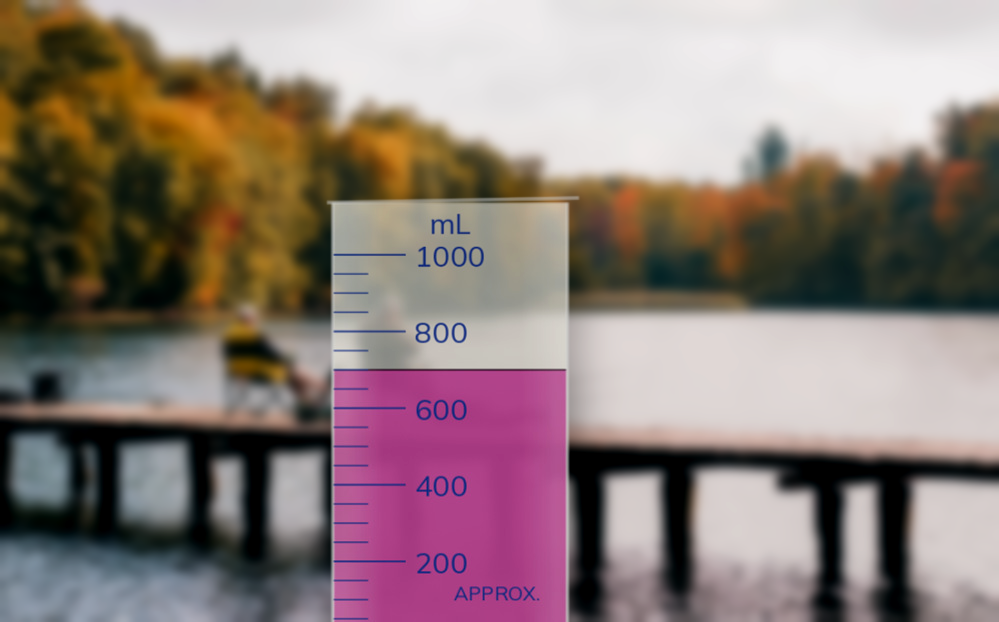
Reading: {"value": 700, "unit": "mL"}
